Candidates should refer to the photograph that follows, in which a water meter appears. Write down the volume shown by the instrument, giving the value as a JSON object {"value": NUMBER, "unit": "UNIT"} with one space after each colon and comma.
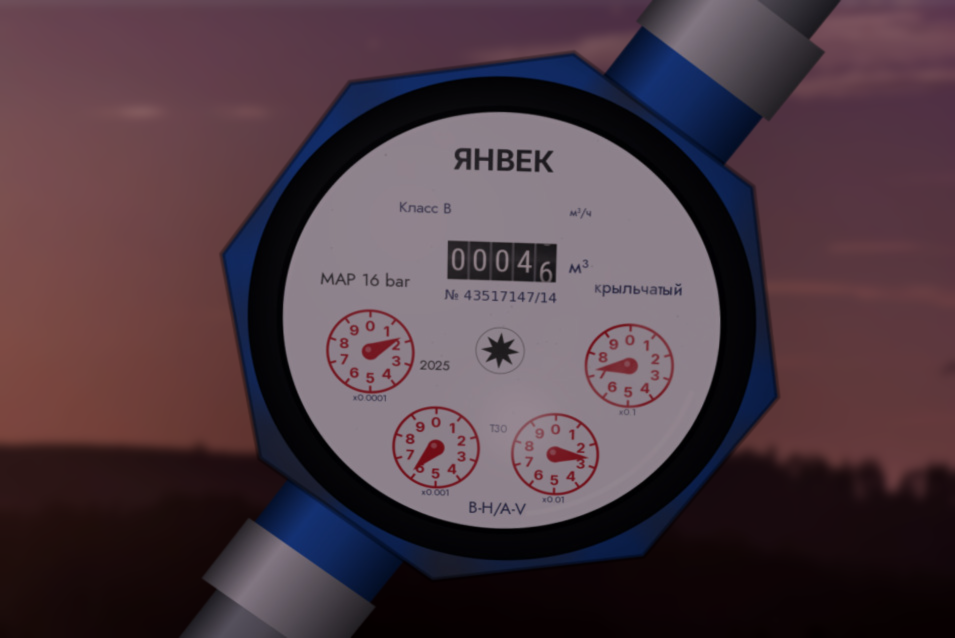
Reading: {"value": 45.7261, "unit": "m³"}
